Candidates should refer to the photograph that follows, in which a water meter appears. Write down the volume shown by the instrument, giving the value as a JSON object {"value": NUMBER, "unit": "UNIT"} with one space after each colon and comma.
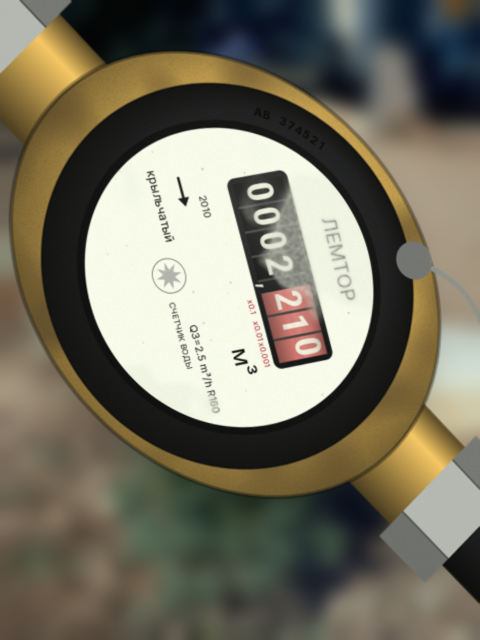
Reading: {"value": 2.210, "unit": "m³"}
